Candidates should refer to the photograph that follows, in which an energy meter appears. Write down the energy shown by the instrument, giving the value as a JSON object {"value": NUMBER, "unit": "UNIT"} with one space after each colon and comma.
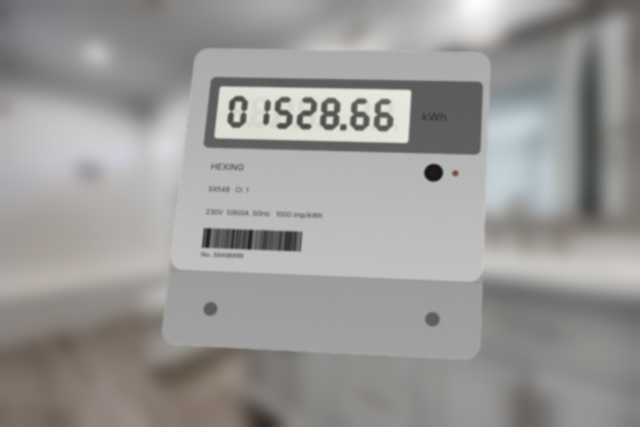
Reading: {"value": 1528.66, "unit": "kWh"}
